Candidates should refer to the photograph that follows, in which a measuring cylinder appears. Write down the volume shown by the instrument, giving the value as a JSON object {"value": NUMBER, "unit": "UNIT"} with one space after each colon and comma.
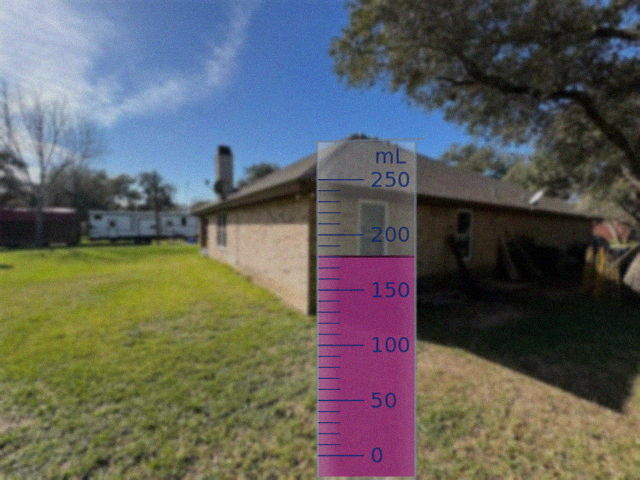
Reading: {"value": 180, "unit": "mL"}
